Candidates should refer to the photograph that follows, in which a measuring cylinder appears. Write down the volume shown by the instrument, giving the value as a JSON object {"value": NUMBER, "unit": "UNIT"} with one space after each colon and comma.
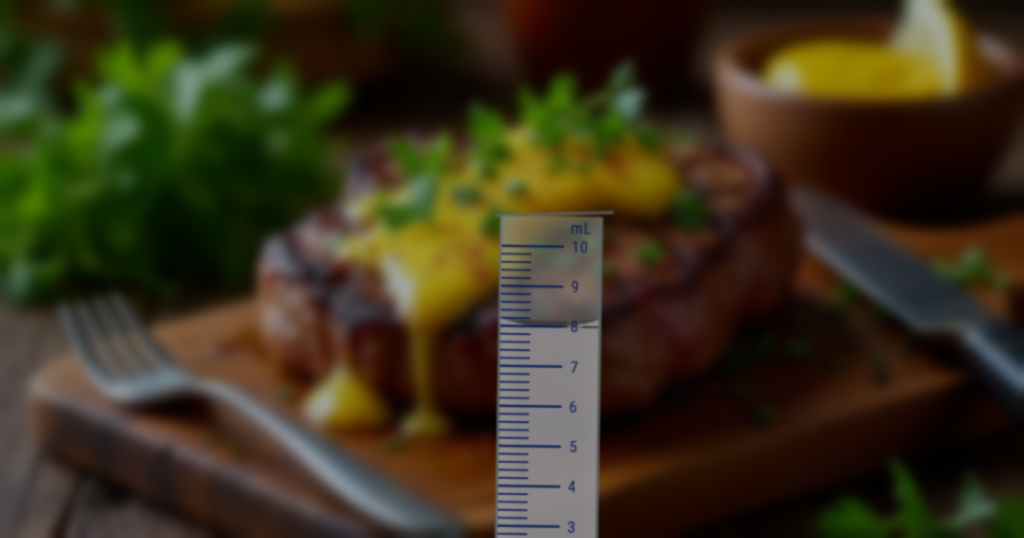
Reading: {"value": 8, "unit": "mL"}
